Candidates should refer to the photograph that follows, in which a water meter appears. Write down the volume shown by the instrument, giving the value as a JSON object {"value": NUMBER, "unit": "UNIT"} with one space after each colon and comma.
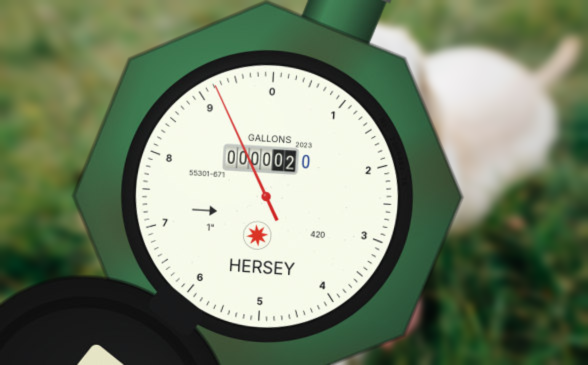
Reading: {"value": 19.2, "unit": "gal"}
